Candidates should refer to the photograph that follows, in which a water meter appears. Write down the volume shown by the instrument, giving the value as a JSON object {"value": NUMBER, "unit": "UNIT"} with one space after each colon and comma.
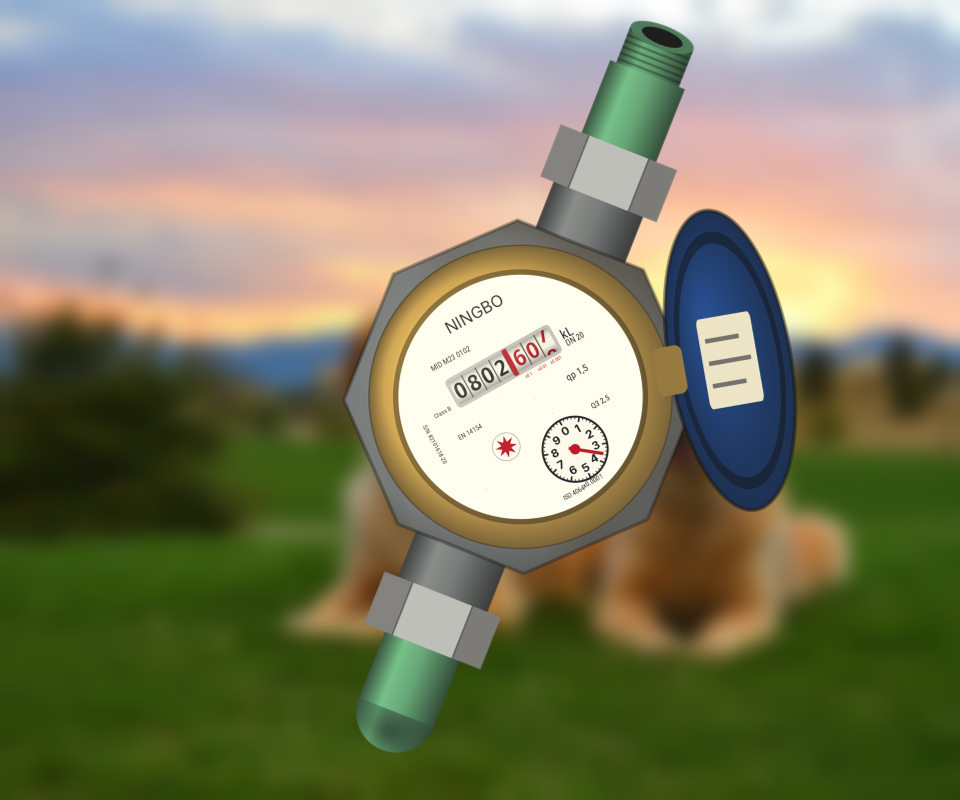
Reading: {"value": 802.6073, "unit": "kL"}
